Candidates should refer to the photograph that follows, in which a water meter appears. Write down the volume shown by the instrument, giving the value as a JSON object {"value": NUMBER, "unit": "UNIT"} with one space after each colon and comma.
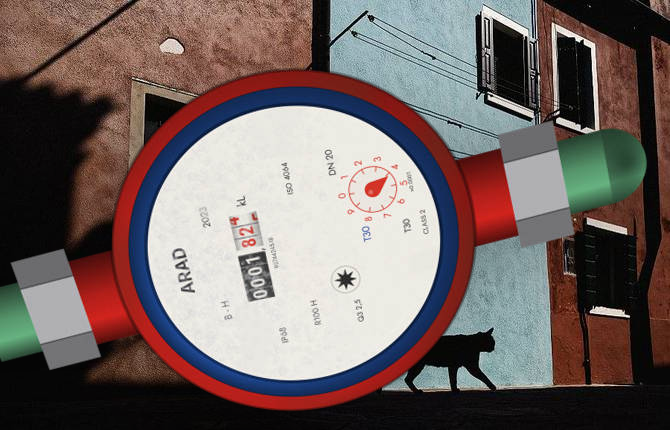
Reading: {"value": 1.8244, "unit": "kL"}
